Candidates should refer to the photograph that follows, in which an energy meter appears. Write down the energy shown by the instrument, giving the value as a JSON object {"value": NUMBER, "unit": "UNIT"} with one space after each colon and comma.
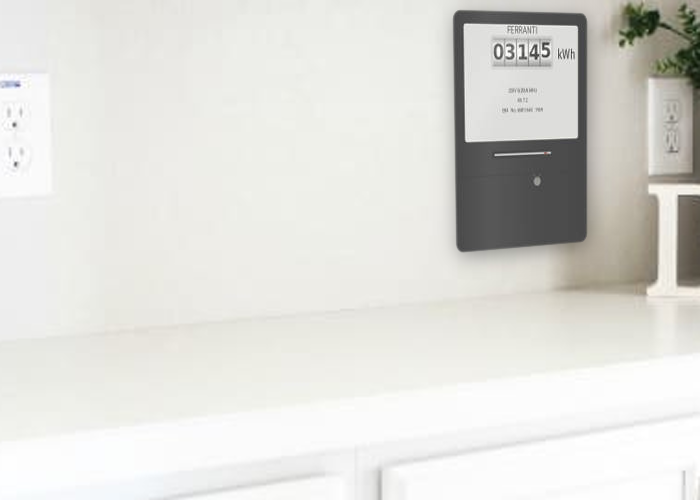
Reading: {"value": 3145, "unit": "kWh"}
